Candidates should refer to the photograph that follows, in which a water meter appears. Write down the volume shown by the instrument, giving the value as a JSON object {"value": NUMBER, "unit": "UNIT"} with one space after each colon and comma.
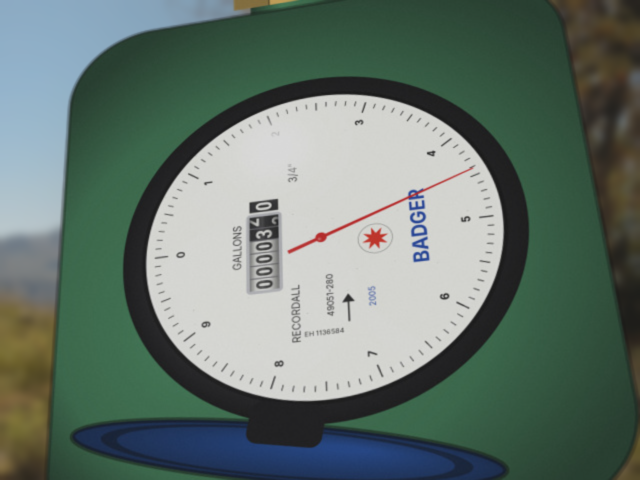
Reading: {"value": 324.4, "unit": "gal"}
